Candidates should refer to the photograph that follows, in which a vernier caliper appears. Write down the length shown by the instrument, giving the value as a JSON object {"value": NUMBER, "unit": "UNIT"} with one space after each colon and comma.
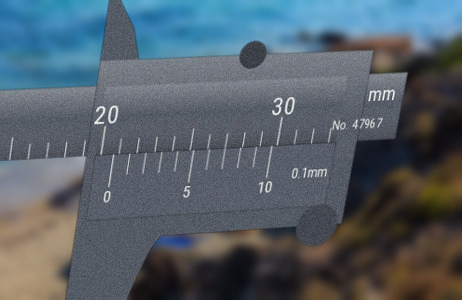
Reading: {"value": 20.7, "unit": "mm"}
